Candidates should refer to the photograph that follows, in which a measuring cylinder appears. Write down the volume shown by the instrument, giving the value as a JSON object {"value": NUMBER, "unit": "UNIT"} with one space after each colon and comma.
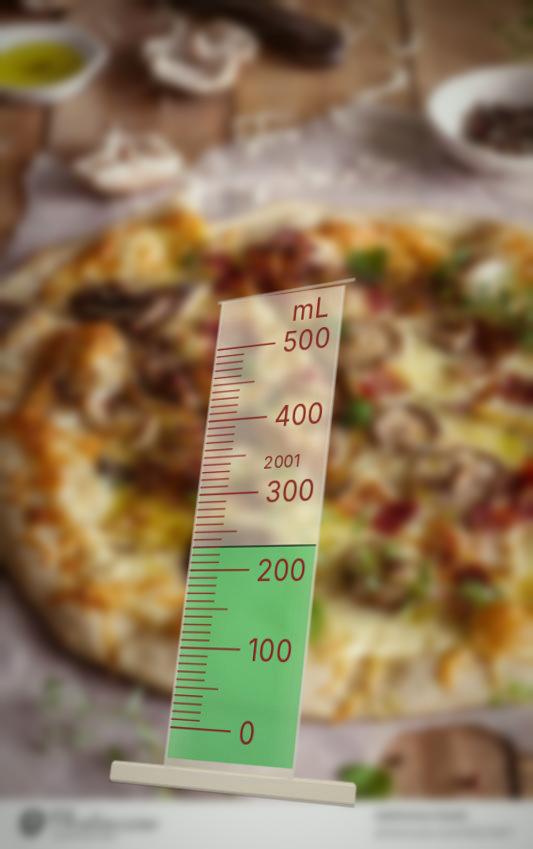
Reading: {"value": 230, "unit": "mL"}
